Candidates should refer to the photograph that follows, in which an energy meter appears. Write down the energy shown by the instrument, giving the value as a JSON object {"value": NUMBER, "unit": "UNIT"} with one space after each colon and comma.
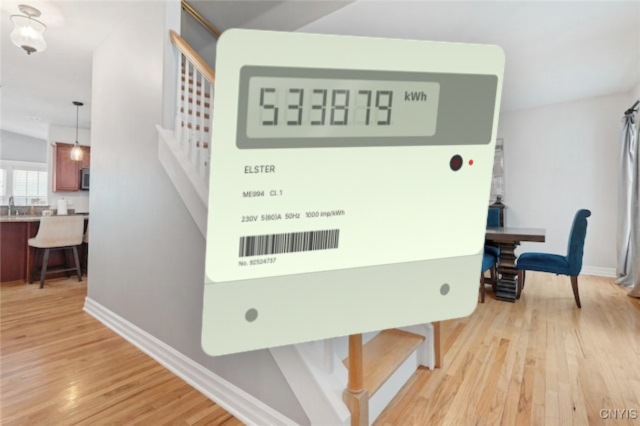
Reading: {"value": 533879, "unit": "kWh"}
